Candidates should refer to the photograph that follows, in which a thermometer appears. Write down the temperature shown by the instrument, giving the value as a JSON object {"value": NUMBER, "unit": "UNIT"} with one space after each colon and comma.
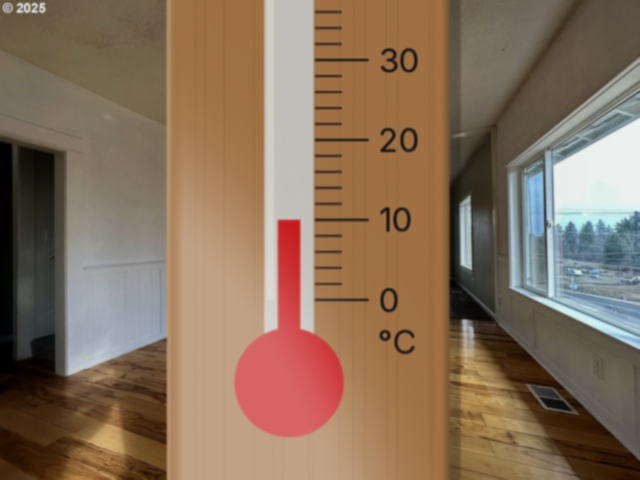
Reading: {"value": 10, "unit": "°C"}
